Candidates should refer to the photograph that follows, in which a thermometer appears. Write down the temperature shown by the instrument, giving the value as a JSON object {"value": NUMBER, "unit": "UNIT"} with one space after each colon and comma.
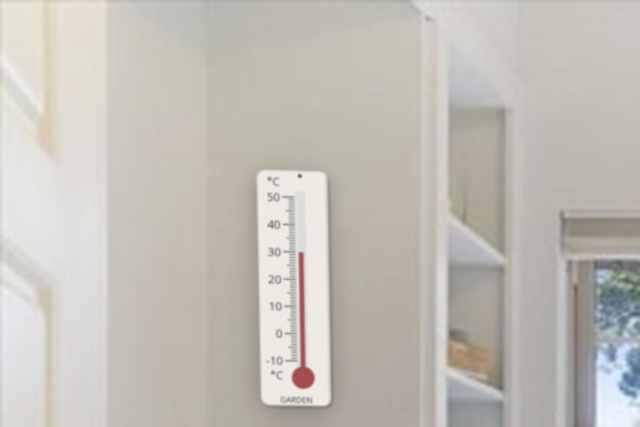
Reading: {"value": 30, "unit": "°C"}
